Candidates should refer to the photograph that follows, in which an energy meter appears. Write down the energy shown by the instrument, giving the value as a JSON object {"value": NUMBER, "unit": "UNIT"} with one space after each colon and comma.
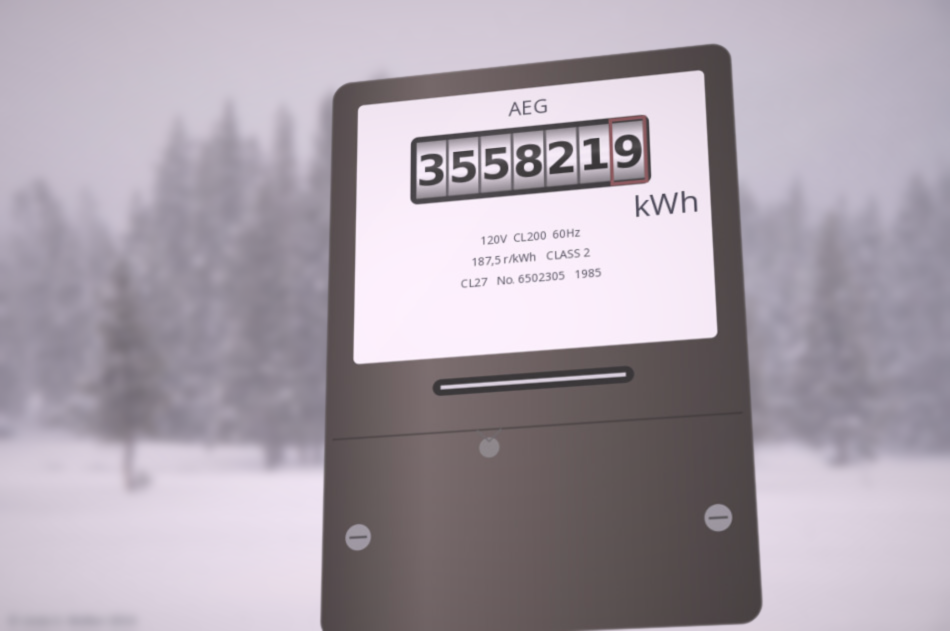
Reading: {"value": 355821.9, "unit": "kWh"}
